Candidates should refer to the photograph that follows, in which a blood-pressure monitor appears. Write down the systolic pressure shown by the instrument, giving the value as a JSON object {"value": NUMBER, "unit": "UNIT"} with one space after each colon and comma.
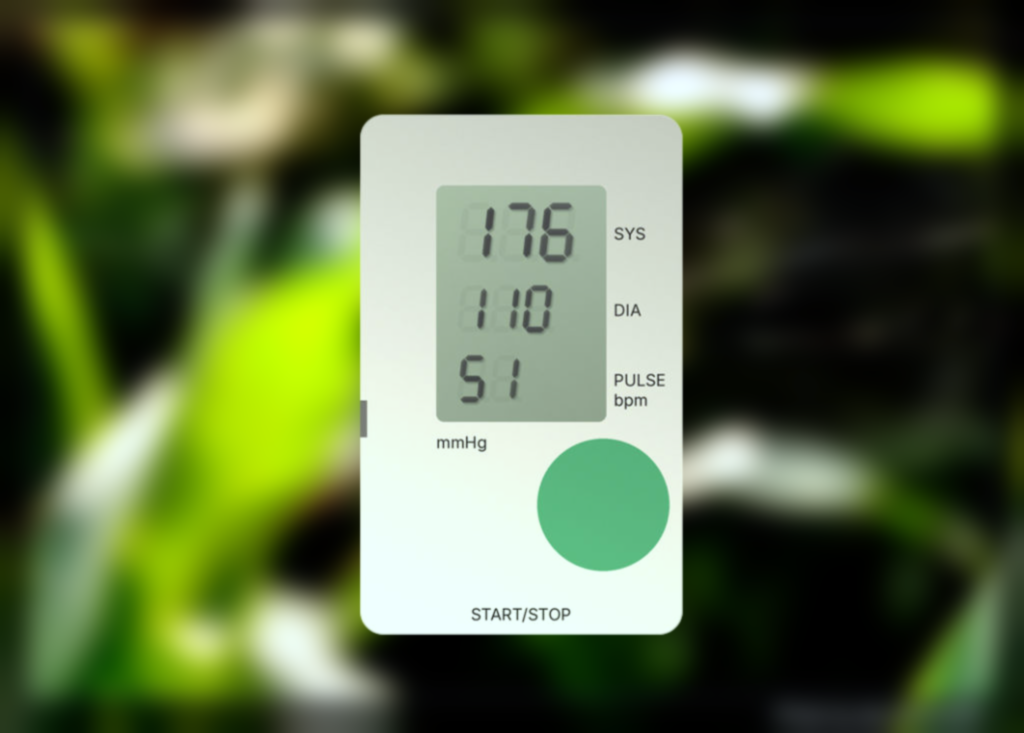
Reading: {"value": 176, "unit": "mmHg"}
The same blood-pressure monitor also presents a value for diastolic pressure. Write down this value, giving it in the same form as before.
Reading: {"value": 110, "unit": "mmHg"}
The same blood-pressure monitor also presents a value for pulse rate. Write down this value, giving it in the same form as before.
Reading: {"value": 51, "unit": "bpm"}
